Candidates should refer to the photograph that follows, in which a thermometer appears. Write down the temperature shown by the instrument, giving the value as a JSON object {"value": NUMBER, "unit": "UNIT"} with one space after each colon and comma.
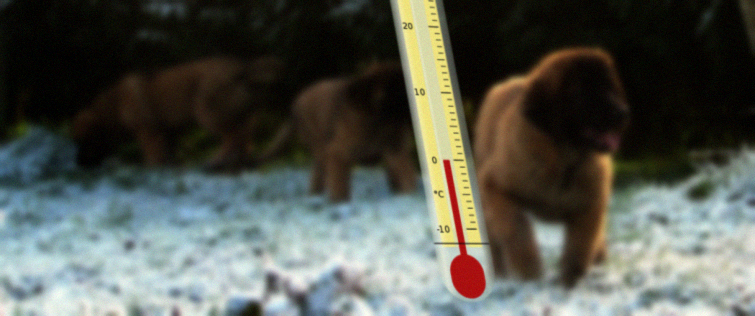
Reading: {"value": 0, "unit": "°C"}
